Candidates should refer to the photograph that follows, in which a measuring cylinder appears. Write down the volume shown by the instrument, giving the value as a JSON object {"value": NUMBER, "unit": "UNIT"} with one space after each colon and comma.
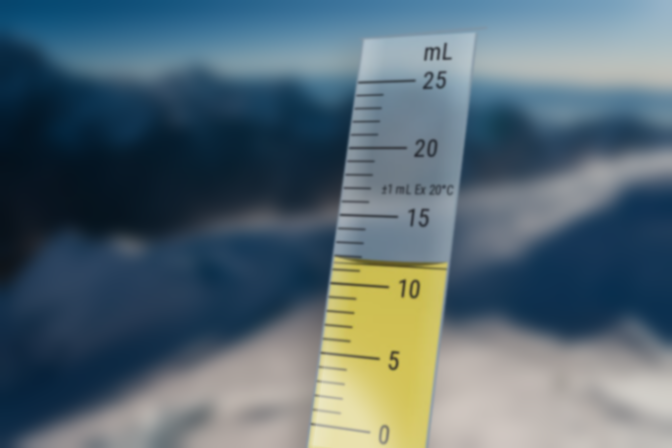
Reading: {"value": 11.5, "unit": "mL"}
